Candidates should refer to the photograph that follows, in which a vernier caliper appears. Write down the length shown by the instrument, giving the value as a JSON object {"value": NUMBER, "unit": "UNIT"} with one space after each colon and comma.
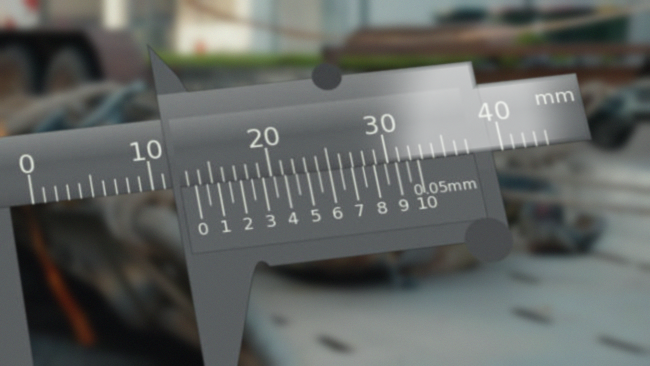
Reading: {"value": 13.6, "unit": "mm"}
